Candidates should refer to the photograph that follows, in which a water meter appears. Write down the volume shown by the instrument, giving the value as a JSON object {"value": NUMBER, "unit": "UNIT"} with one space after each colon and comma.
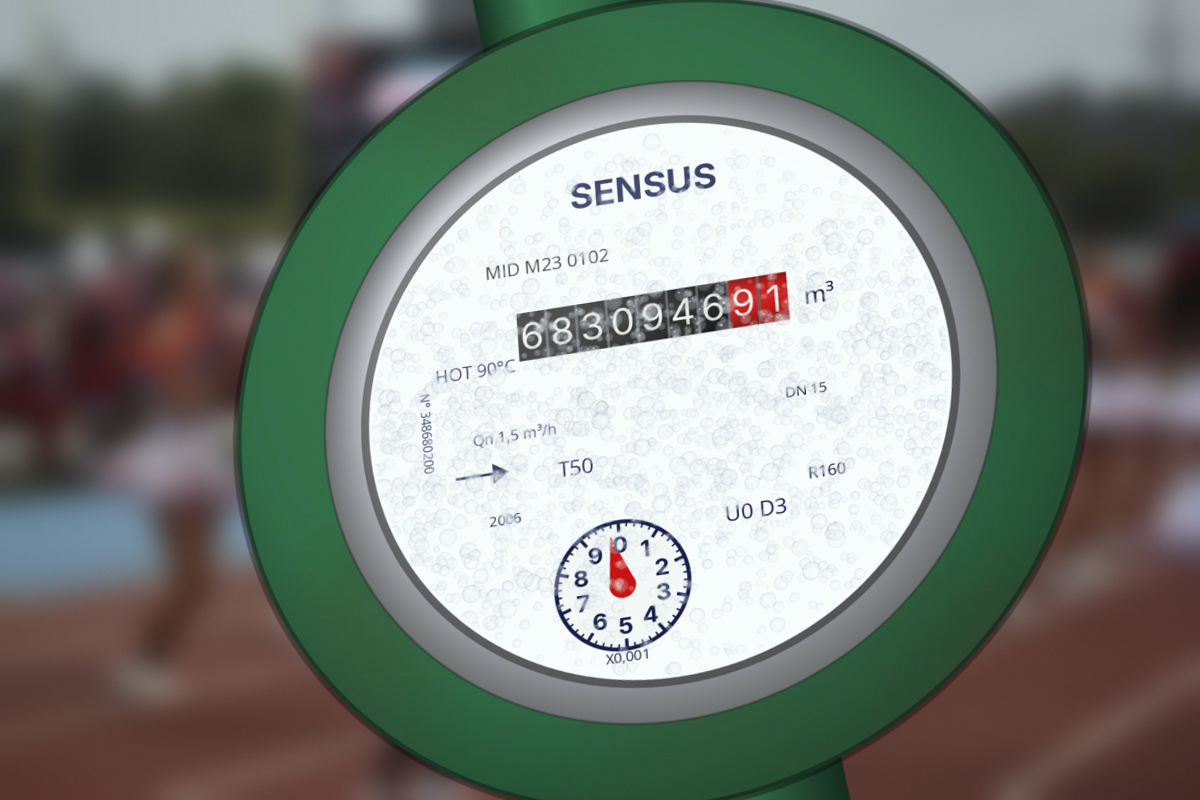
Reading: {"value": 6830946.909, "unit": "m³"}
